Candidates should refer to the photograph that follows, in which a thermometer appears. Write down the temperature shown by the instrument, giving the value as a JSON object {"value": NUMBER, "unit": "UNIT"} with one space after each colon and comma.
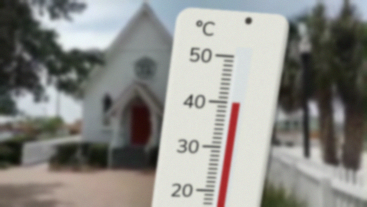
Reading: {"value": 40, "unit": "°C"}
